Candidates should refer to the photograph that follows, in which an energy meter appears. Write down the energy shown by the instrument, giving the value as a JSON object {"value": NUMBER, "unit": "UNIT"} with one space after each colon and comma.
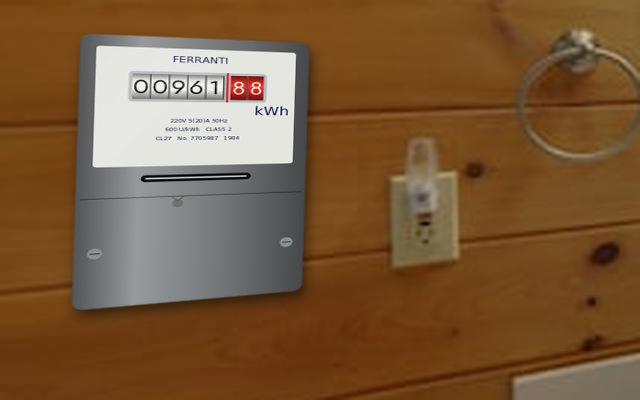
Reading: {"value": 961.88, "unit": "kWh"}
